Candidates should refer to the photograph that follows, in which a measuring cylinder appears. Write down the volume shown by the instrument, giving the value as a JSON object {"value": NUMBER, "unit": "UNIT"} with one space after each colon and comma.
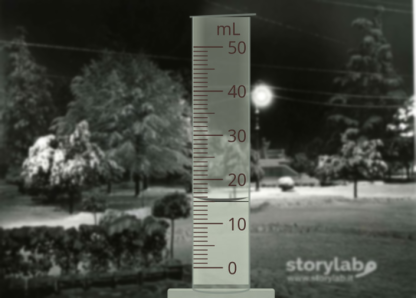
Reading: {"value": 15, "unit": "mL"}
